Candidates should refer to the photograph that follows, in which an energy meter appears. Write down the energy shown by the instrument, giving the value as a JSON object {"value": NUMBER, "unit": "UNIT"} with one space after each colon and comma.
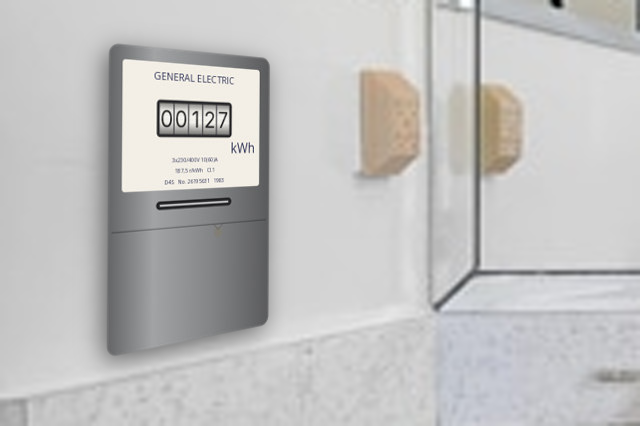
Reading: {"value": 127, "unit": "kWh"}
